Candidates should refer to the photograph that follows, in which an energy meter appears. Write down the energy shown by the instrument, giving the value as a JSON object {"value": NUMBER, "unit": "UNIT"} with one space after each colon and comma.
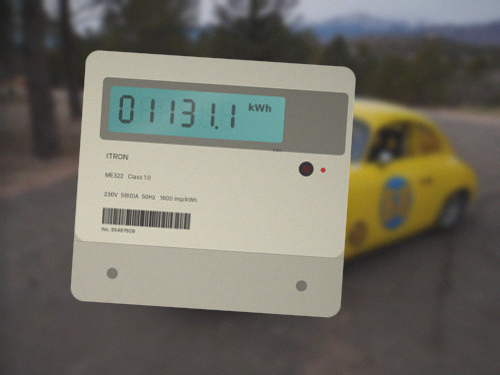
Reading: {"value": 1131.1, "unit": "kWh"}
